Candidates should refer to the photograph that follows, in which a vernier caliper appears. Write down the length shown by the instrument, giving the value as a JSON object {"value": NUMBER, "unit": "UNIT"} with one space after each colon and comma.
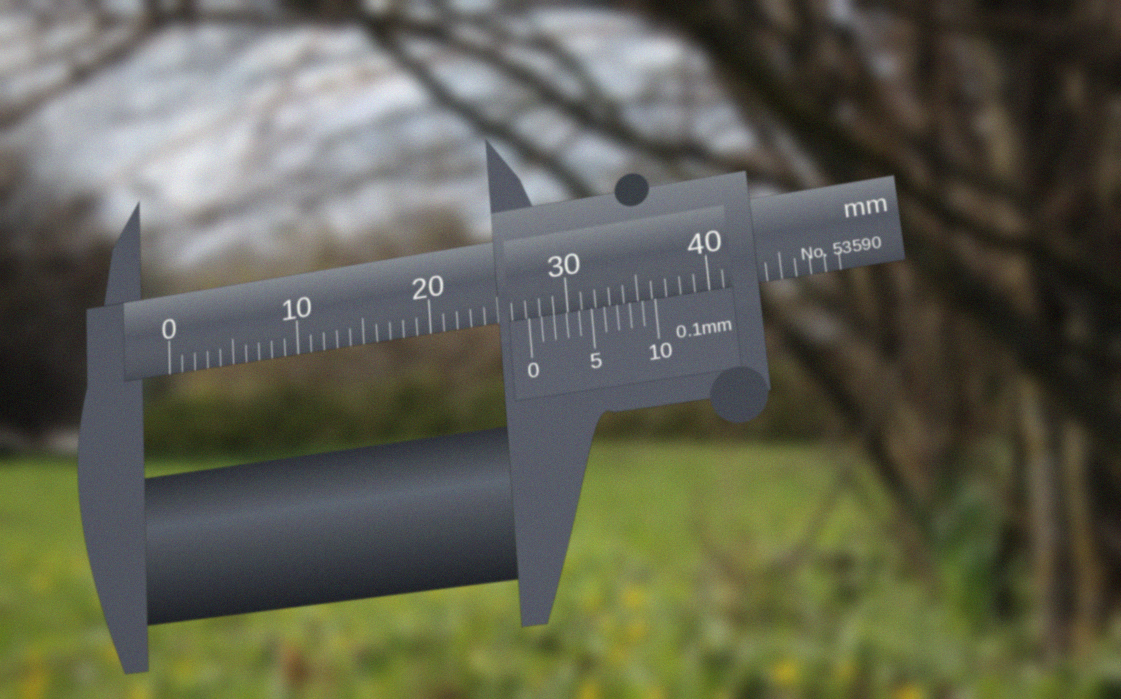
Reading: {"value": 27.2, "unit": "mm"}
